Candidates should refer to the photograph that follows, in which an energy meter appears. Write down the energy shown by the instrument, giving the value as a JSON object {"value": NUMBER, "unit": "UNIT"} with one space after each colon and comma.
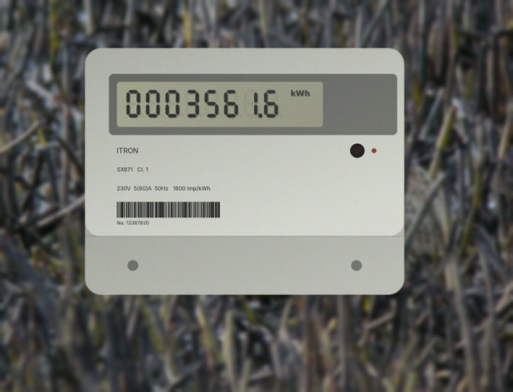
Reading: {"value": 3561.6, "unit": "kWh"}
